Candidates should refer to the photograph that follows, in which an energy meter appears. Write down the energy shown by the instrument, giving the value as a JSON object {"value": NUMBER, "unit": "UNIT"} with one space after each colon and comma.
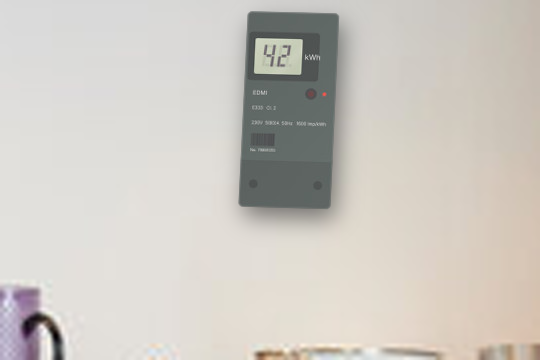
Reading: {"value": 42, "unit": "kWh"}
